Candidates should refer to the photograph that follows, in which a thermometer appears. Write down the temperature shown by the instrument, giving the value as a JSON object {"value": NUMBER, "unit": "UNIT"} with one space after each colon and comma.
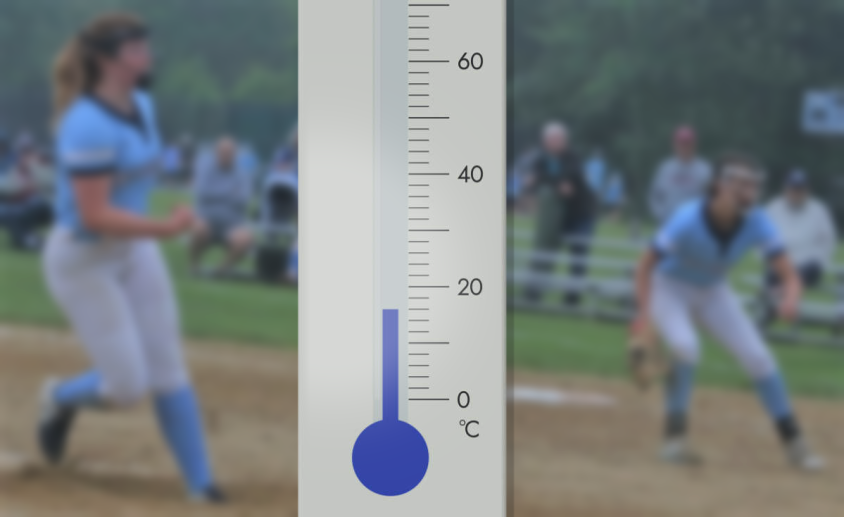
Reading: {"value": 16, "unit": "°C"}
